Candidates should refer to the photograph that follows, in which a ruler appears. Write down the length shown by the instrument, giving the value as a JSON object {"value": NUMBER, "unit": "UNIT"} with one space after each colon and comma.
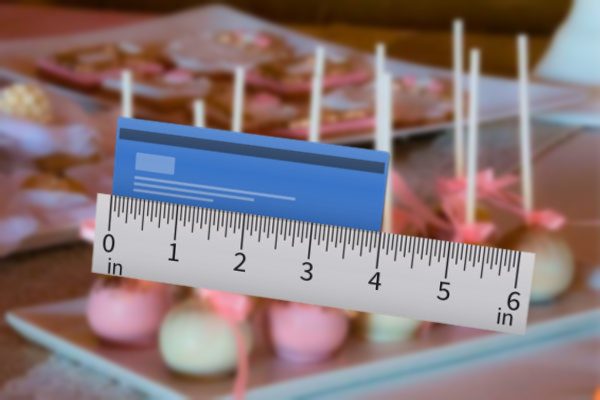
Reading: {"value": 4, "unit": "in"}
